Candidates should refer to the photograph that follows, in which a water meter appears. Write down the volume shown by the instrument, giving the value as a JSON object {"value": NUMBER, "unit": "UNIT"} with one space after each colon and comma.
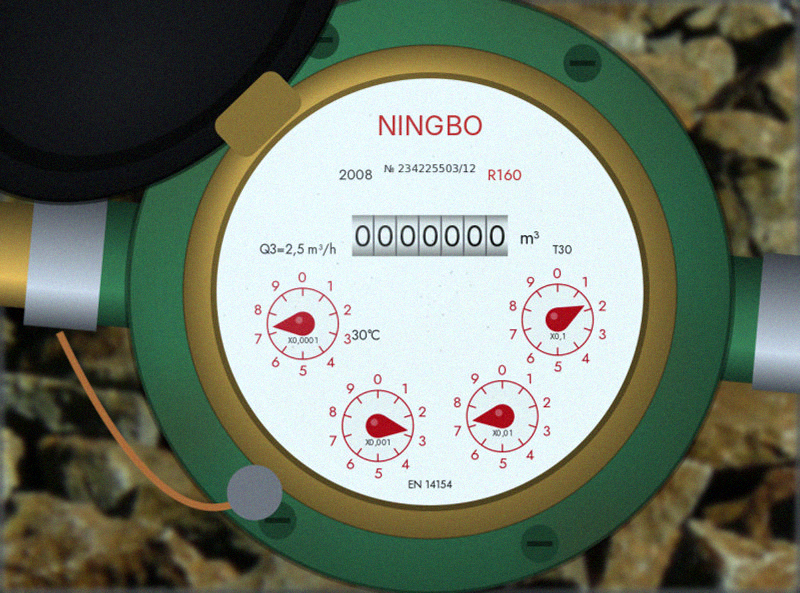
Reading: {"value": 0.1727, "unit": "m³"}
